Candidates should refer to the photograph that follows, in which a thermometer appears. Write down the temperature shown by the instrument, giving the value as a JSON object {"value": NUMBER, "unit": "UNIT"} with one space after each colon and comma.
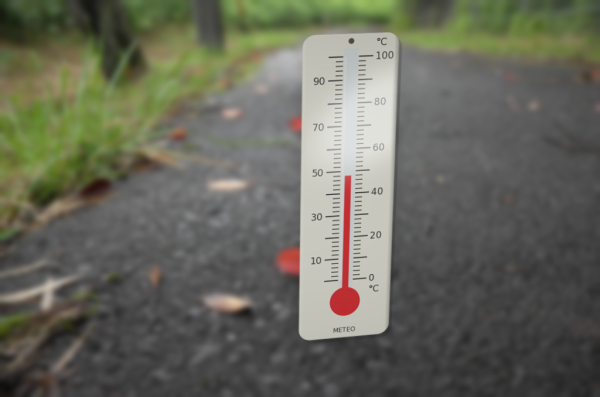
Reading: {"value": 48, "unit": "°C"}
